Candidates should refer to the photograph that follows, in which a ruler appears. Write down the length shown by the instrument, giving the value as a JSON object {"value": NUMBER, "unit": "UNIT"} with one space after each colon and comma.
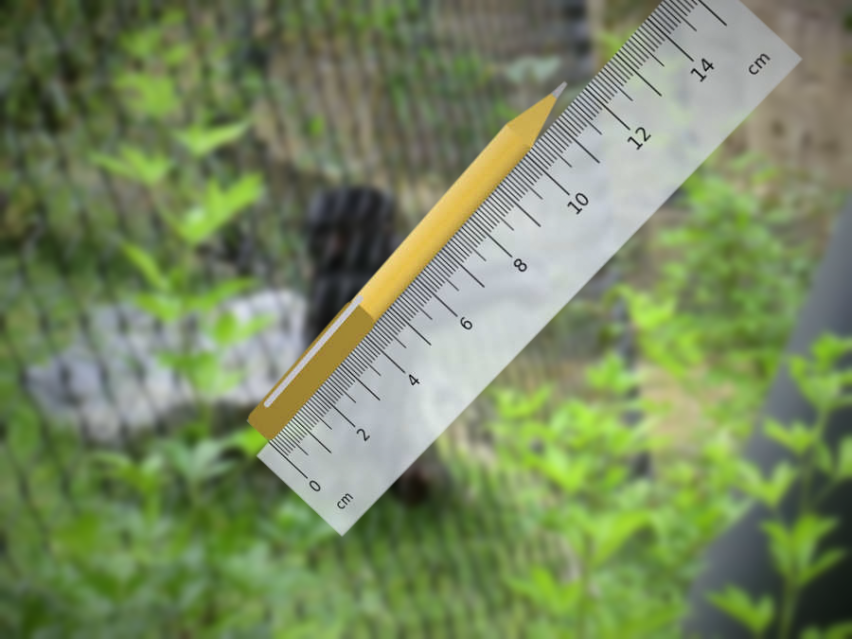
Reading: {"value": 11.8, "unit": "cm"}
